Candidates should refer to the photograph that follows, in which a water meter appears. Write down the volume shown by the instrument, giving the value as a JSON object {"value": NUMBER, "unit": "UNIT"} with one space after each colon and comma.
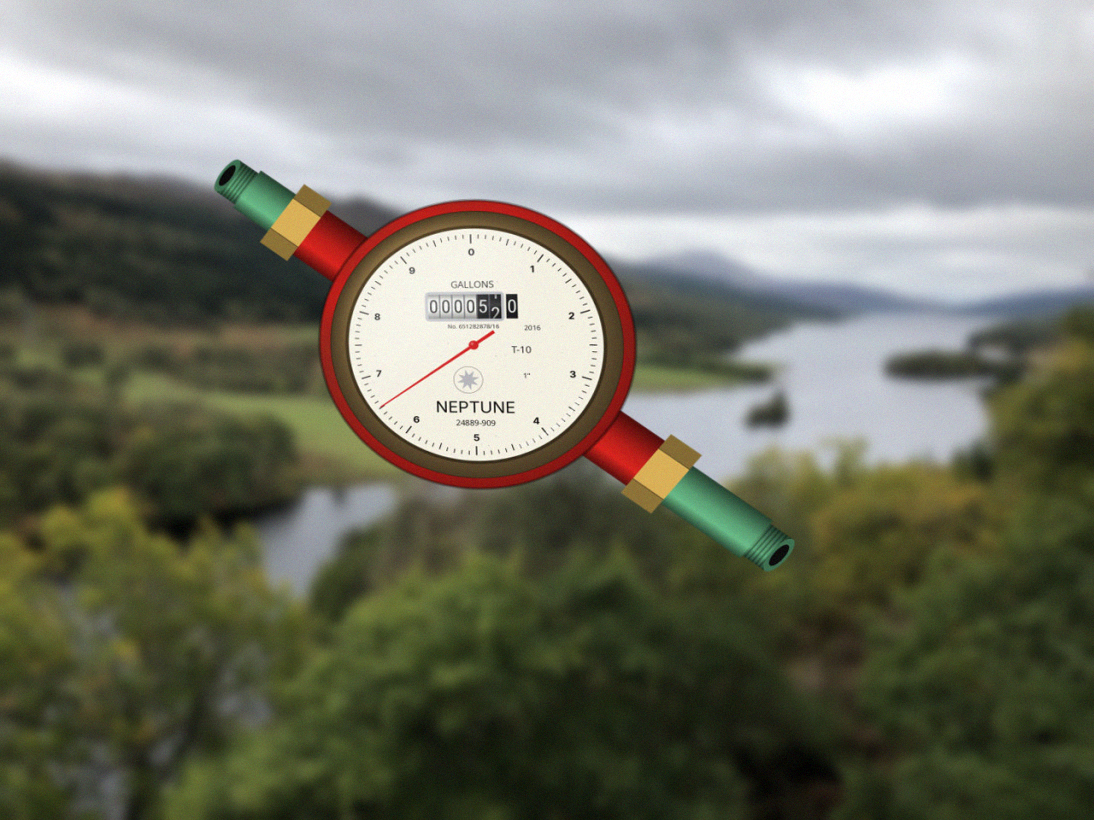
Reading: {"value": 516.5, "unit": "gal"}
